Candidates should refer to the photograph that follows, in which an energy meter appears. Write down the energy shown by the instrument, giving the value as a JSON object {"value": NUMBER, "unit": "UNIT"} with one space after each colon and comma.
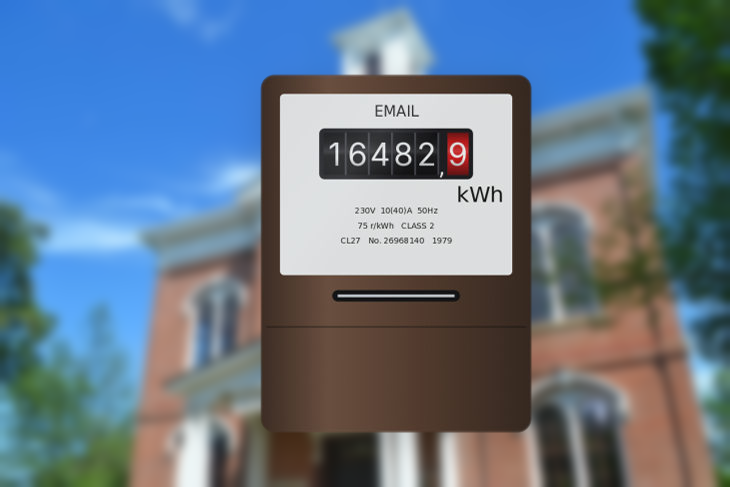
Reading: {"value": 16482.9, "unit": "kWh"}
